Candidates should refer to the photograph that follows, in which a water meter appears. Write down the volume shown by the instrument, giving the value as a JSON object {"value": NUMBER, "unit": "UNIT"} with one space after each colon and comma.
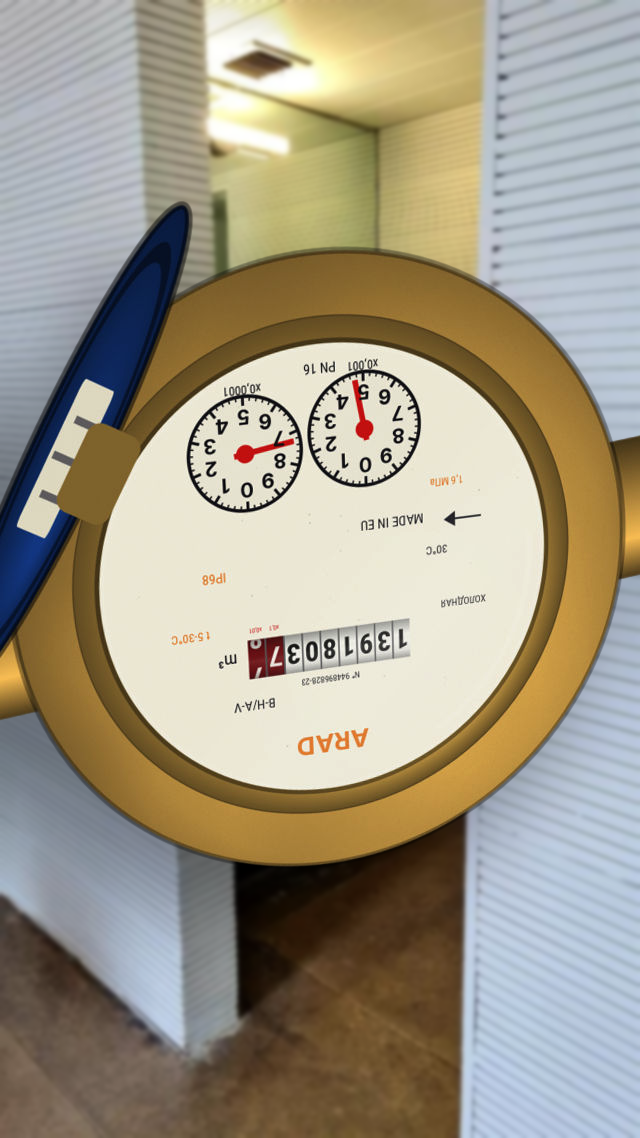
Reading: {"value": 1391803.7747, "unit": "m³"}
